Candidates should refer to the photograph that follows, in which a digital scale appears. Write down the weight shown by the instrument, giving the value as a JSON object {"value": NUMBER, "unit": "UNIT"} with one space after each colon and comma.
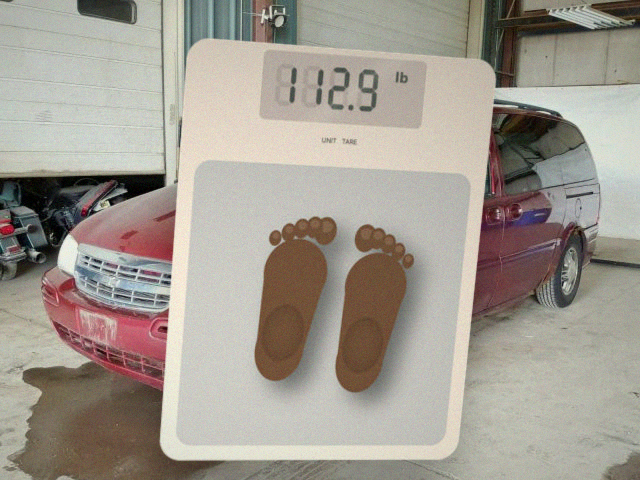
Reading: {"value": 112.9, "unit": "lb"}
